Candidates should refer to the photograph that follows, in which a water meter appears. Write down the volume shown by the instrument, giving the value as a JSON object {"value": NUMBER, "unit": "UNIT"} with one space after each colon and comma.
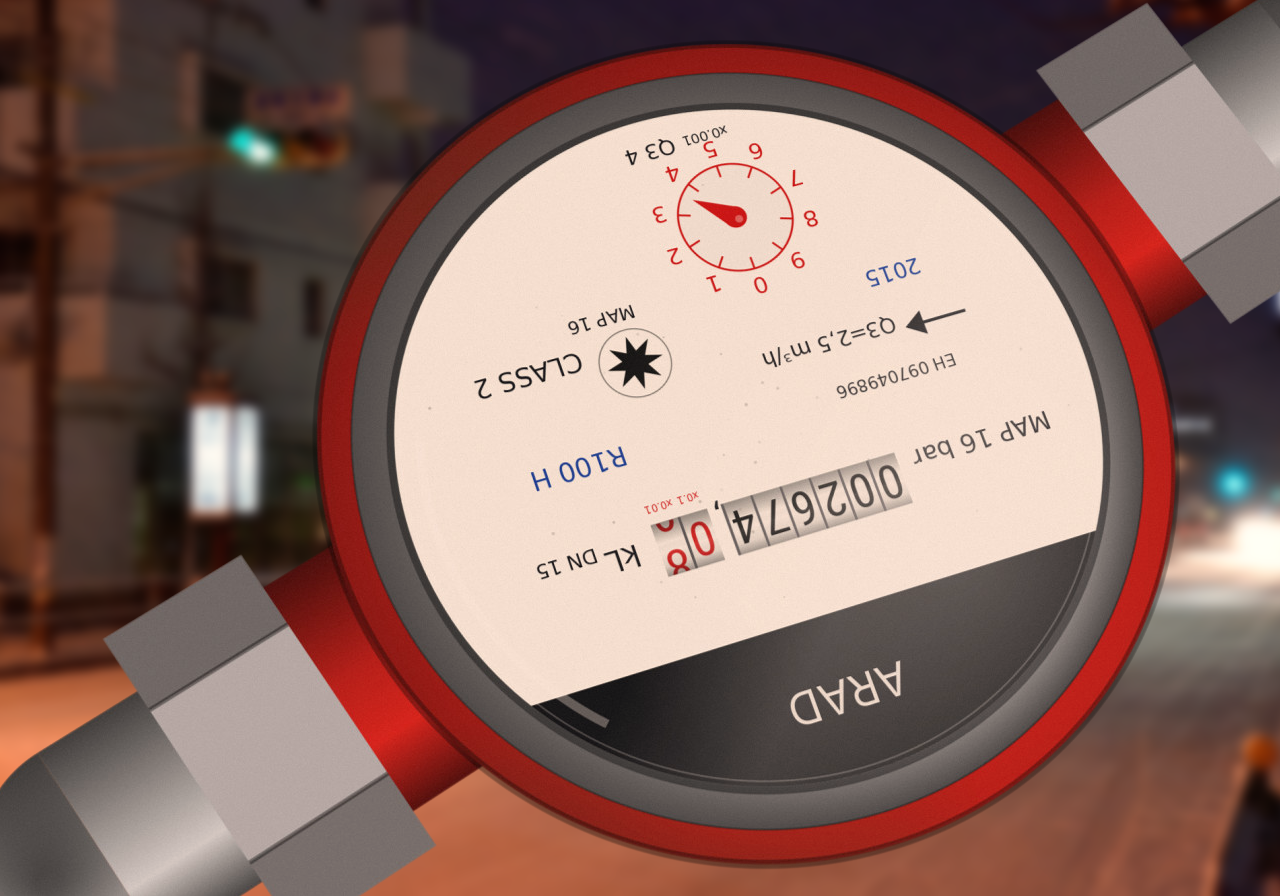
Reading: {"value": 2674.083, "unit": "kL"}
